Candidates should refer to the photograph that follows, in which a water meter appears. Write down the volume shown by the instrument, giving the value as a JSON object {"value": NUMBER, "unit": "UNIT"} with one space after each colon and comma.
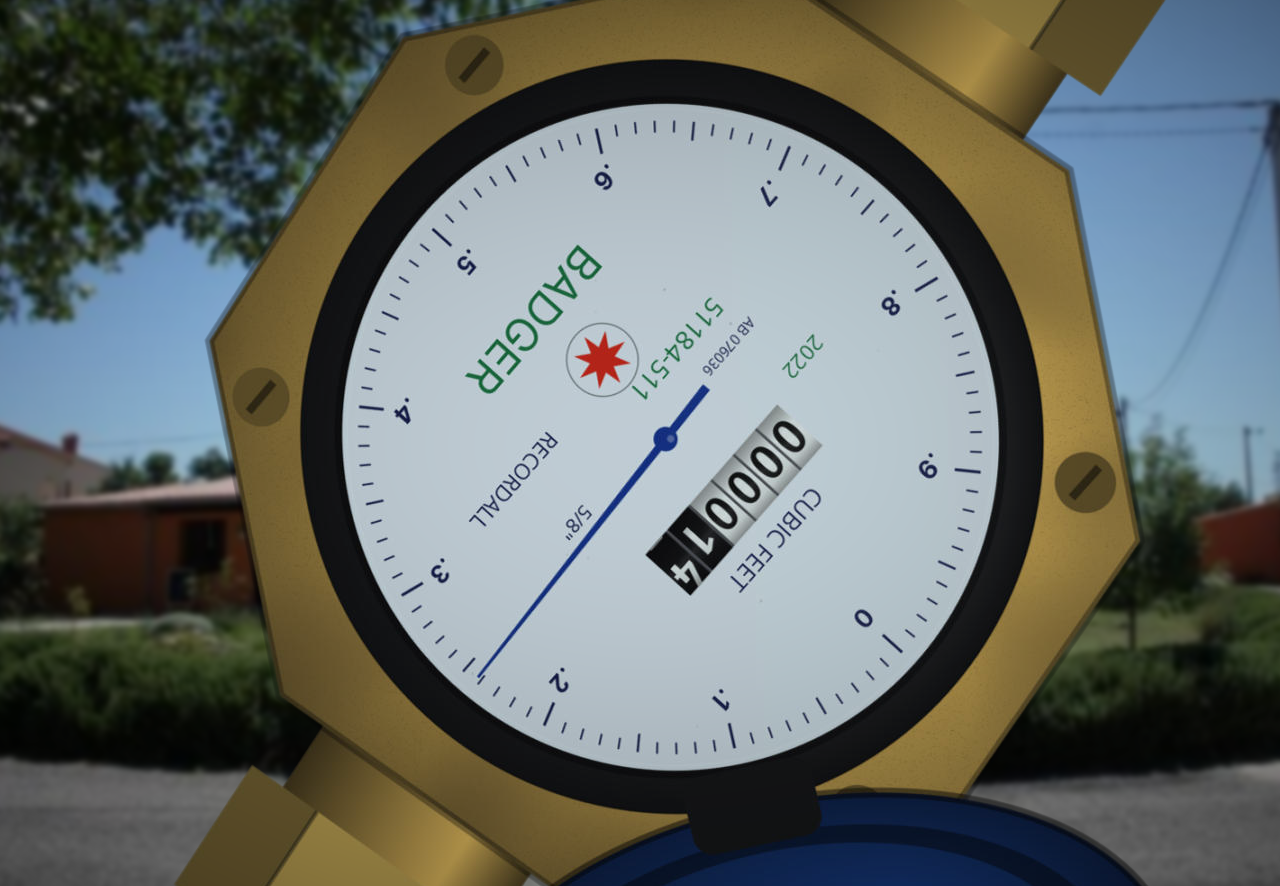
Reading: {"value": 14.24, "unit": "ft³"}
